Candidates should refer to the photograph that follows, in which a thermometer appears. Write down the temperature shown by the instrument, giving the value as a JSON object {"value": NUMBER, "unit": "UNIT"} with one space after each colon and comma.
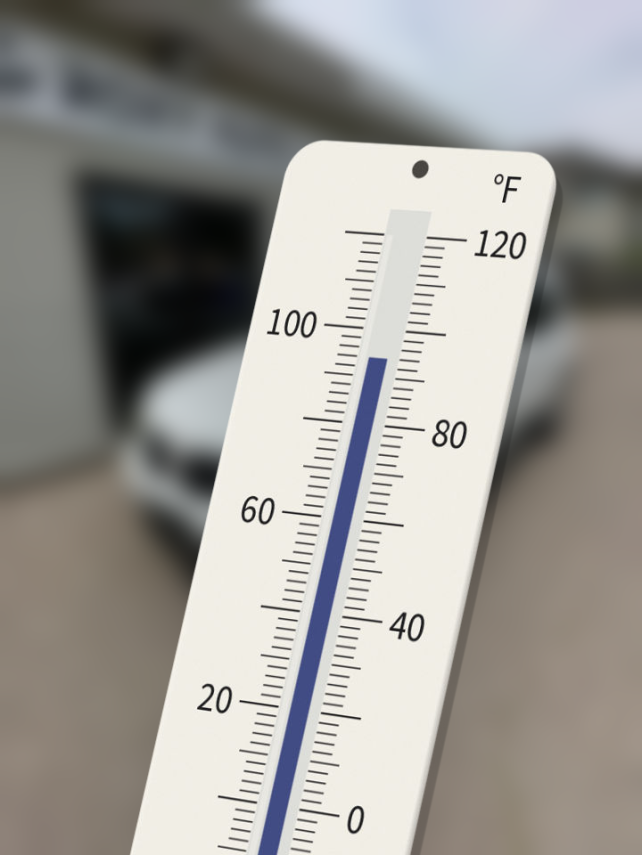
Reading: {"value": 94, "unit": "°F"}
